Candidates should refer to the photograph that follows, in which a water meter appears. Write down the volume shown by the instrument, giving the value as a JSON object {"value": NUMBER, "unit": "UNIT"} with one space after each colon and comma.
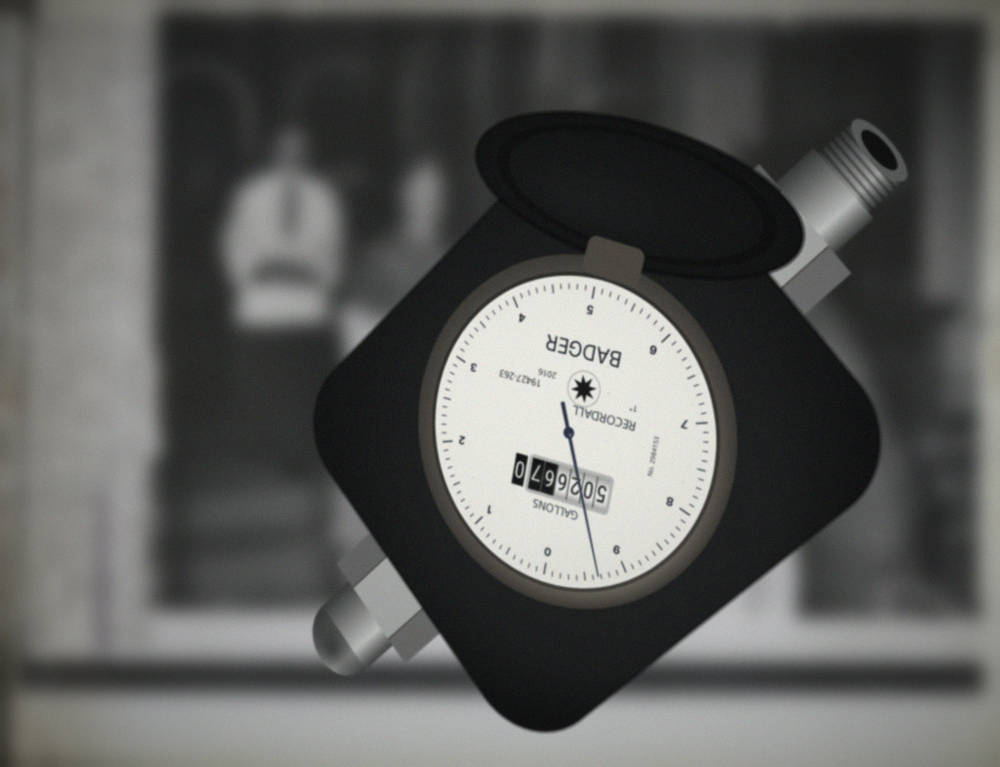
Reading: {"value": 5026669.3, "unit": "gal"}
